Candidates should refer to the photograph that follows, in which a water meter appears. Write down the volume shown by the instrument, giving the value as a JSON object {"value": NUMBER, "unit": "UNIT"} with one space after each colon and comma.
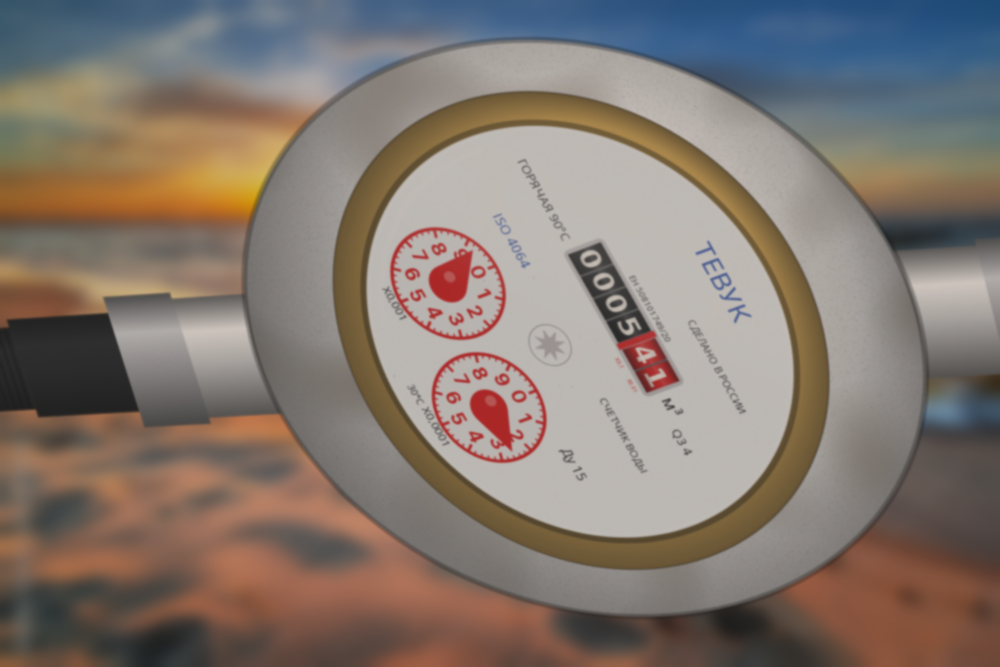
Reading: {"value": 5.4092, "unit": "m³"}
